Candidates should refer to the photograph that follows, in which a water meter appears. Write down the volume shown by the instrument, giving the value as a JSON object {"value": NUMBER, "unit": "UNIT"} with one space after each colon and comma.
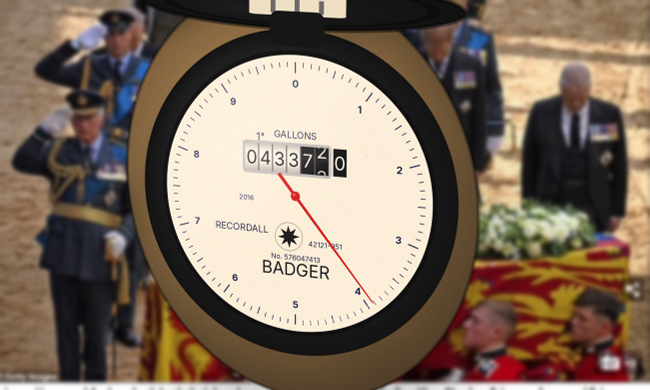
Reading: {"value": 433723.9, "unit": "gal"}
